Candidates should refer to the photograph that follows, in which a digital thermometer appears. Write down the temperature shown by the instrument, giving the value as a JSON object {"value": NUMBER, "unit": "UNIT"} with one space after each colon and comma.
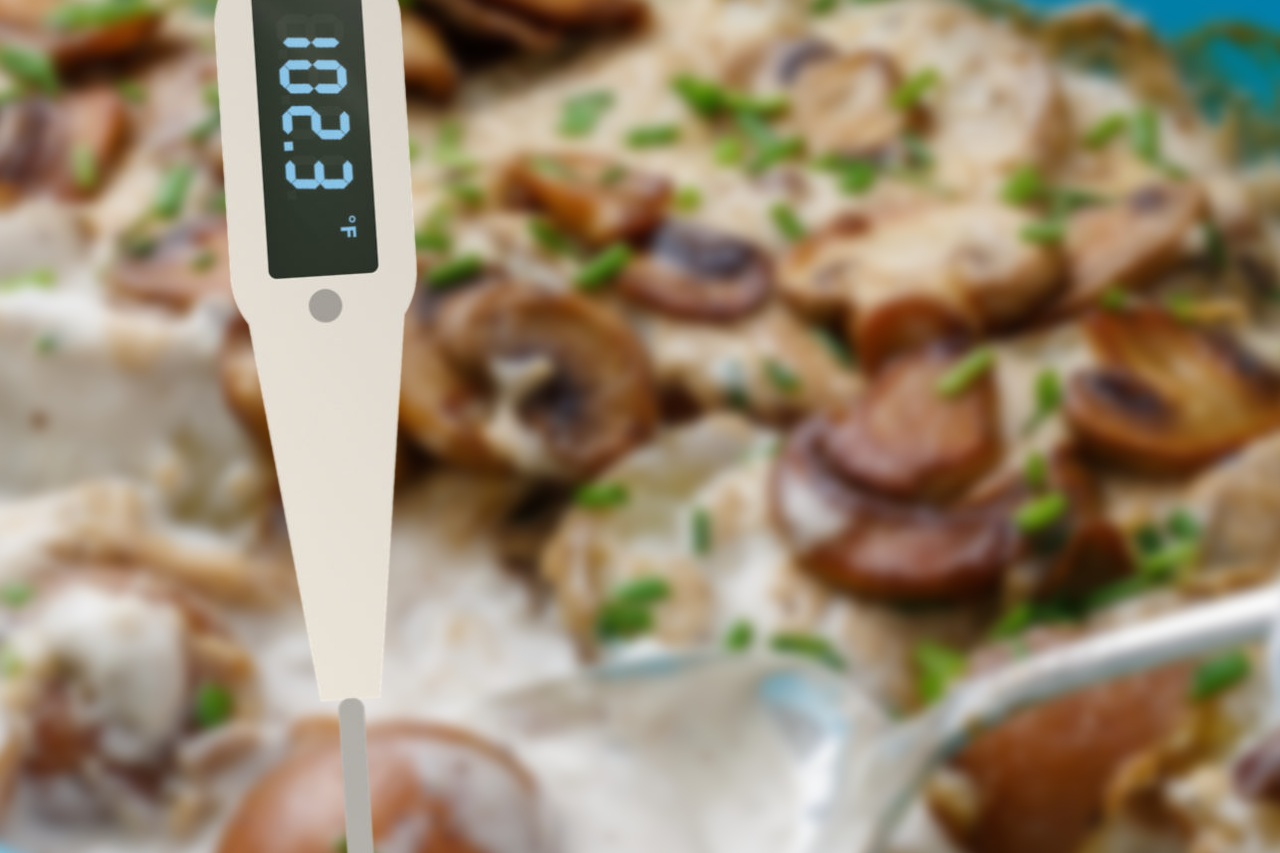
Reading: {"value": 102.3, "unit": "°F"}
